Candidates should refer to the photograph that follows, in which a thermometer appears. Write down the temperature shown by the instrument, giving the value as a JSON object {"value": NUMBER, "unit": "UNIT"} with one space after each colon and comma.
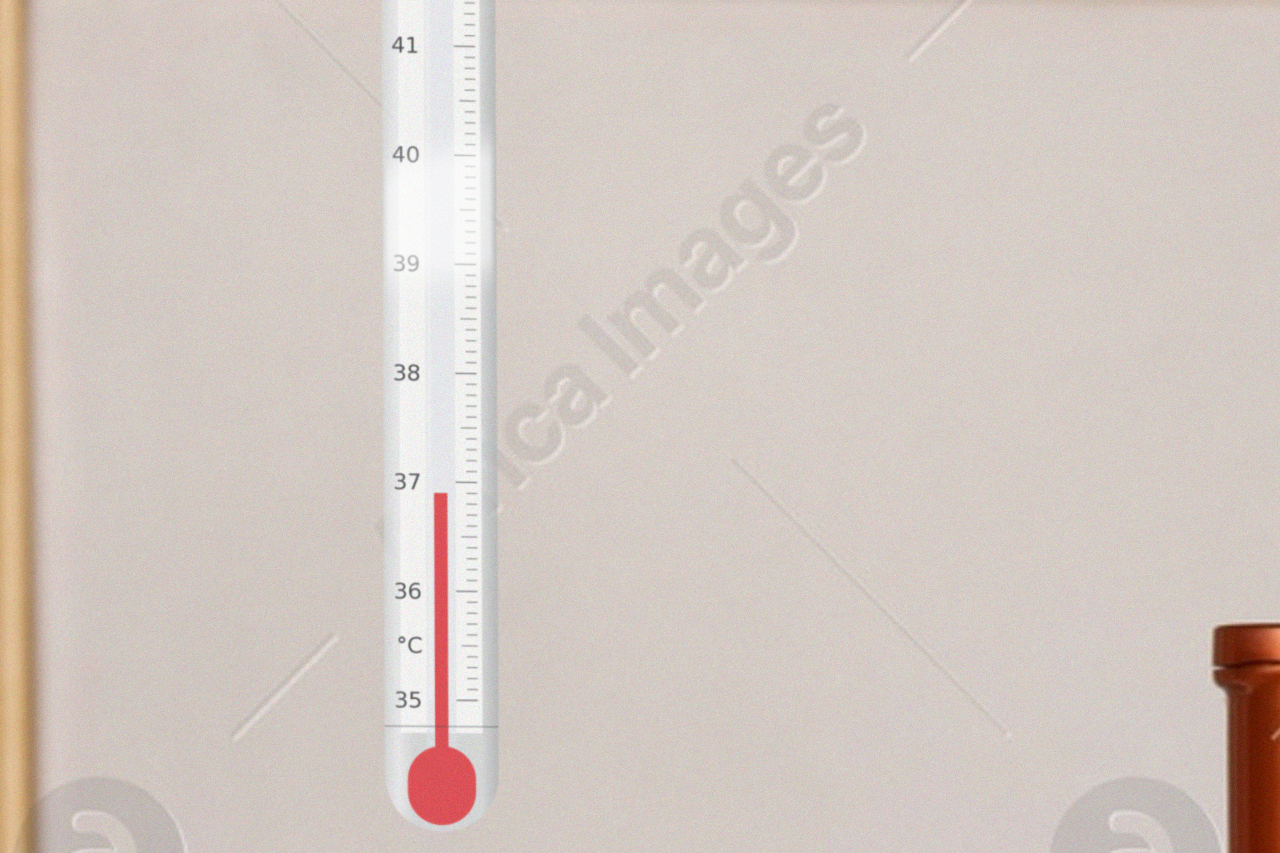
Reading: {"value": 36.9, "unit": "°C"}
